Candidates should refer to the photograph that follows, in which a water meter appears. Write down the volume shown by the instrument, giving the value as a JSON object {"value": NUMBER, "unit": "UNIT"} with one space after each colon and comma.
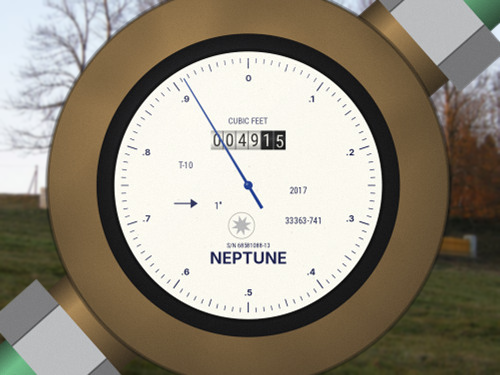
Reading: {"value": 4914.91, "unit": "ft³"}
